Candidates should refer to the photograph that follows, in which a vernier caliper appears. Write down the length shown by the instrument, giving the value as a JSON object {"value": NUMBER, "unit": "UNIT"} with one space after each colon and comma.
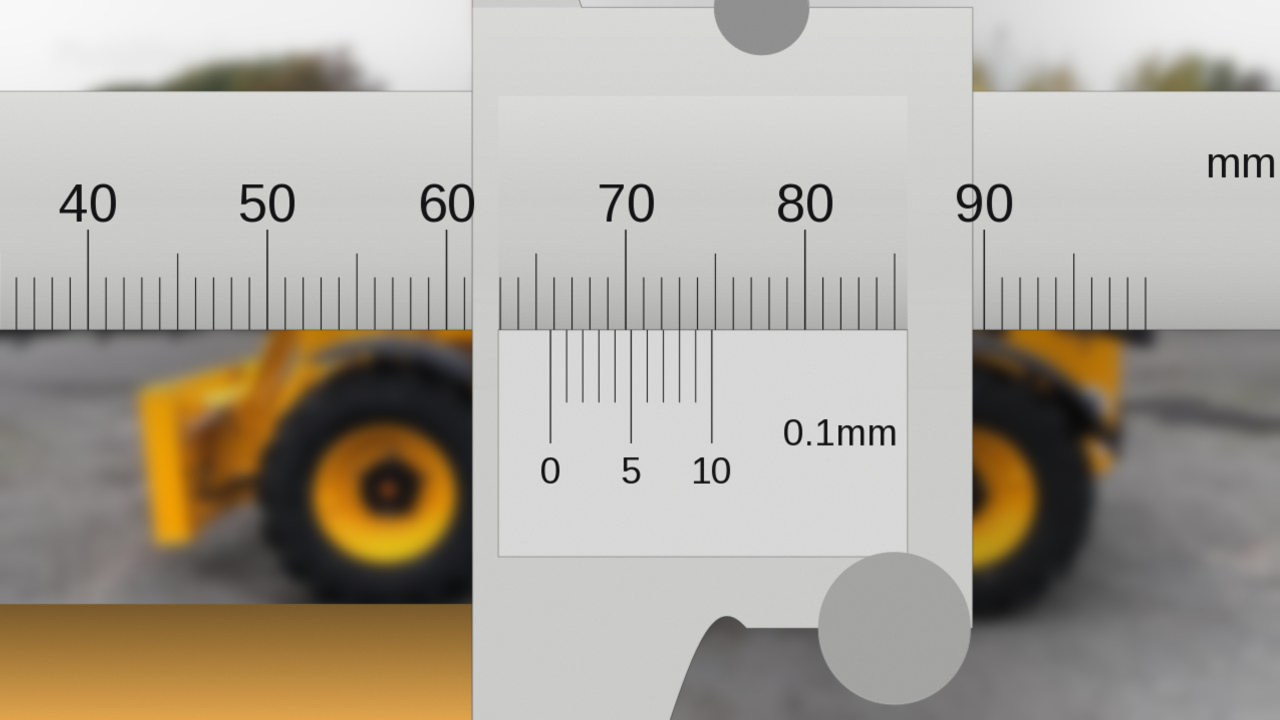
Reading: {"value": 65.8, "unit": "mm"}
